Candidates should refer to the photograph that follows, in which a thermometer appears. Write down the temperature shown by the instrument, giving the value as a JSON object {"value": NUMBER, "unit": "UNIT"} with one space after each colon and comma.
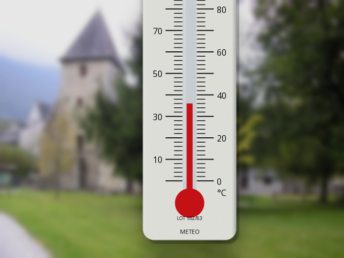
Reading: {"value": 36, "unit": "°C"}
